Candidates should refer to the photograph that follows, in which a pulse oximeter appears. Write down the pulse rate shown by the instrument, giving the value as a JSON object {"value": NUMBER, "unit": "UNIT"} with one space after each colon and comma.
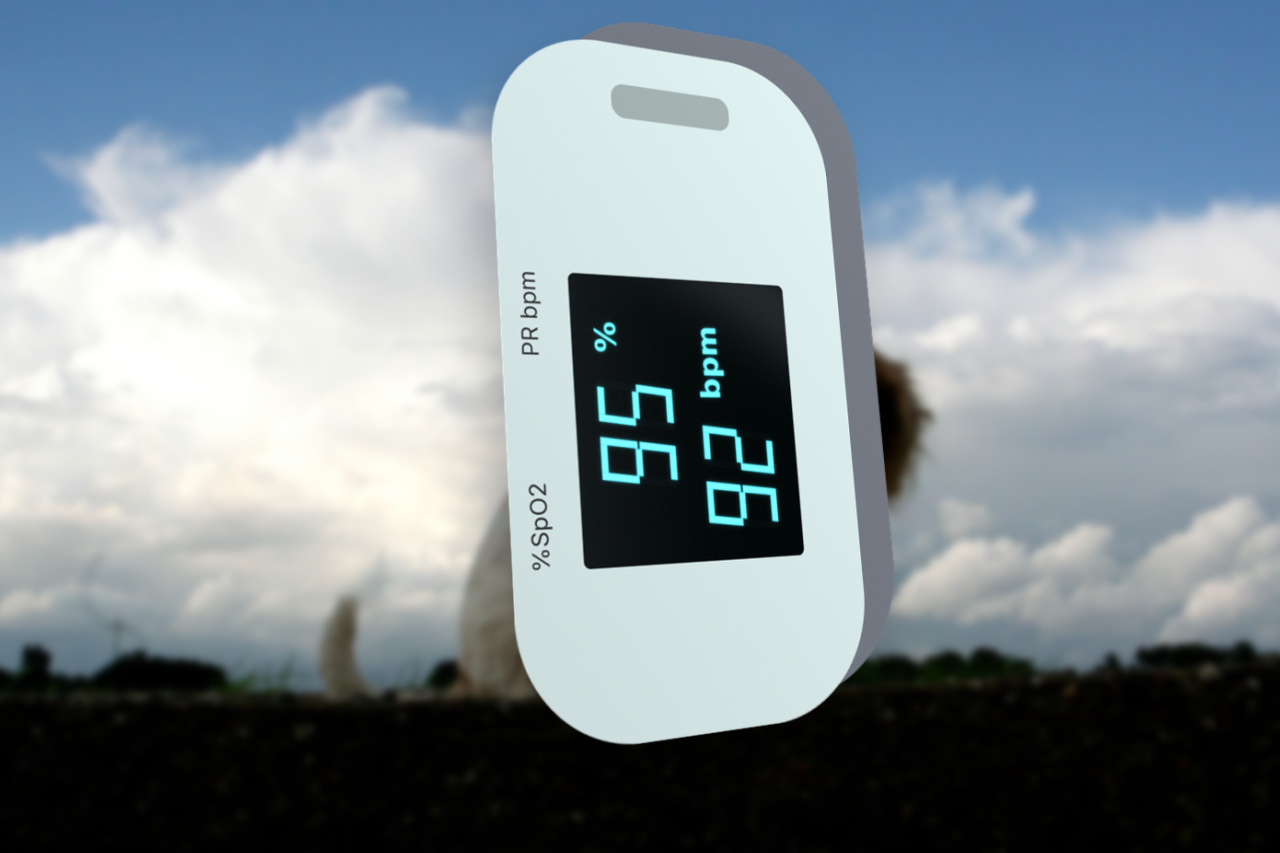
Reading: {"value": 92, "unit": "bpm"}
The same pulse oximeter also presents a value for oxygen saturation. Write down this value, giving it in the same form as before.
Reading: {"value": 95, "unit": "%"}
